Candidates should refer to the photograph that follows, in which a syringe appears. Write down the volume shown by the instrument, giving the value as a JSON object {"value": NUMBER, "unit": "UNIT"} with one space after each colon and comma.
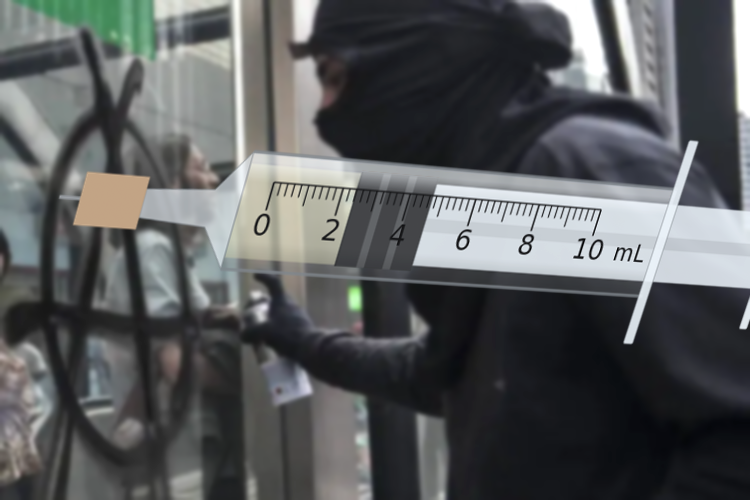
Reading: {"value": 2.4, "unit": "mL"}
